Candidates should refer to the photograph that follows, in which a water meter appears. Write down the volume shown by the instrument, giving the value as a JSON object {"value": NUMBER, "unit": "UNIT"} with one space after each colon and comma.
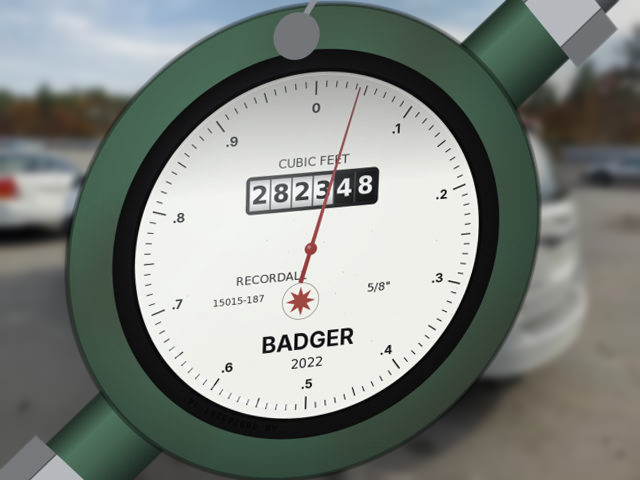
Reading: {"value": 282348.04, "unit": "ft³"}
